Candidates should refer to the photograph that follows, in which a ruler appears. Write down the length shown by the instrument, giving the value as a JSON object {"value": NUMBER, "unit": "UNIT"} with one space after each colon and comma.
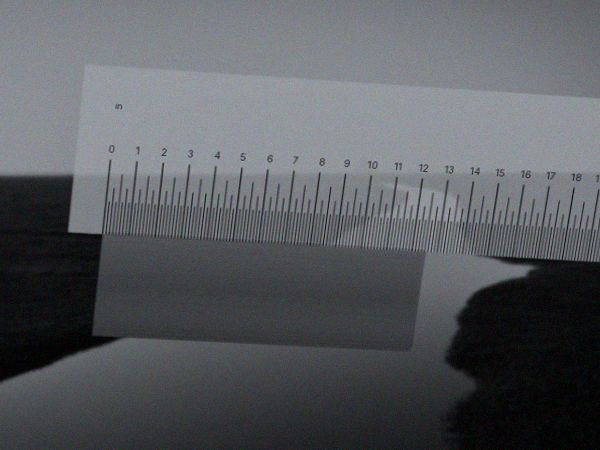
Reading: {"value": 12.5, "unit": "in"}
